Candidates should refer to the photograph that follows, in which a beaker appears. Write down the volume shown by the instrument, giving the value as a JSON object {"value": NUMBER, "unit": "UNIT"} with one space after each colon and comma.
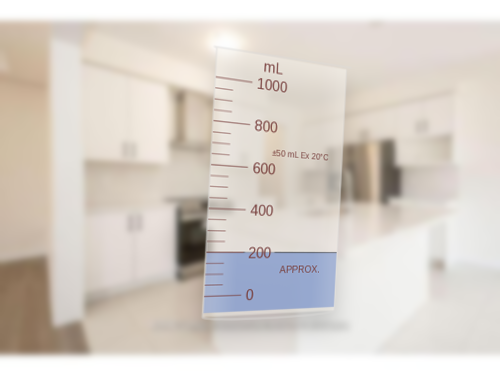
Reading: {"value": 200, "unit": "mL"}
